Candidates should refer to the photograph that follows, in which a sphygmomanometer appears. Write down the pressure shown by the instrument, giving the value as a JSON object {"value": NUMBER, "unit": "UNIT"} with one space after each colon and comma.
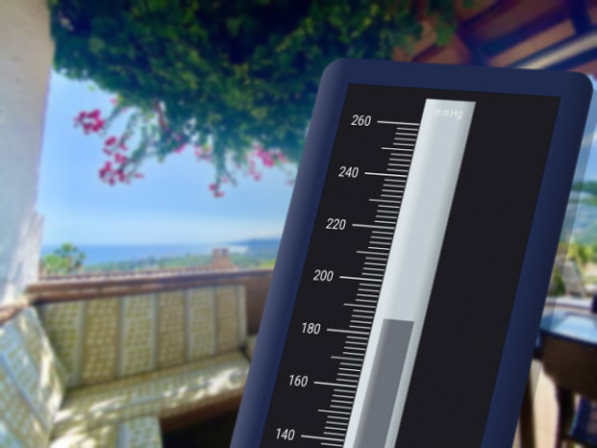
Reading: {"value": 186, "unit": "mmHg"}
